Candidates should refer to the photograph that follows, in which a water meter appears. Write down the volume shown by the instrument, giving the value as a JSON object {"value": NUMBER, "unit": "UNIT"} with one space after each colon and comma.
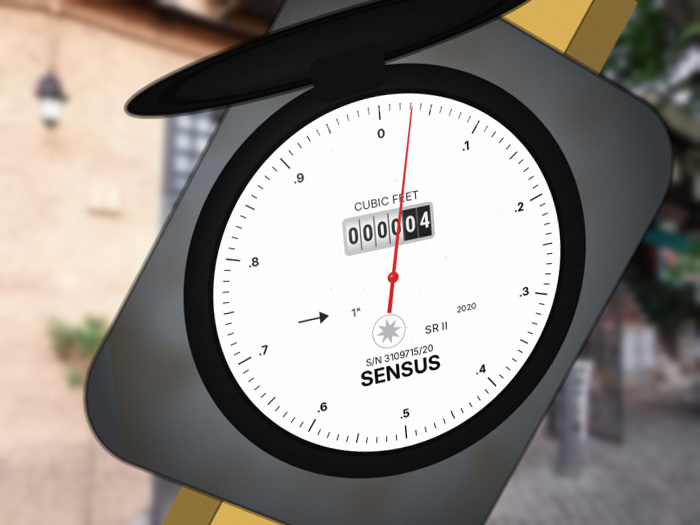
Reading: {"value": 4.03, "unit": "ft³"}
